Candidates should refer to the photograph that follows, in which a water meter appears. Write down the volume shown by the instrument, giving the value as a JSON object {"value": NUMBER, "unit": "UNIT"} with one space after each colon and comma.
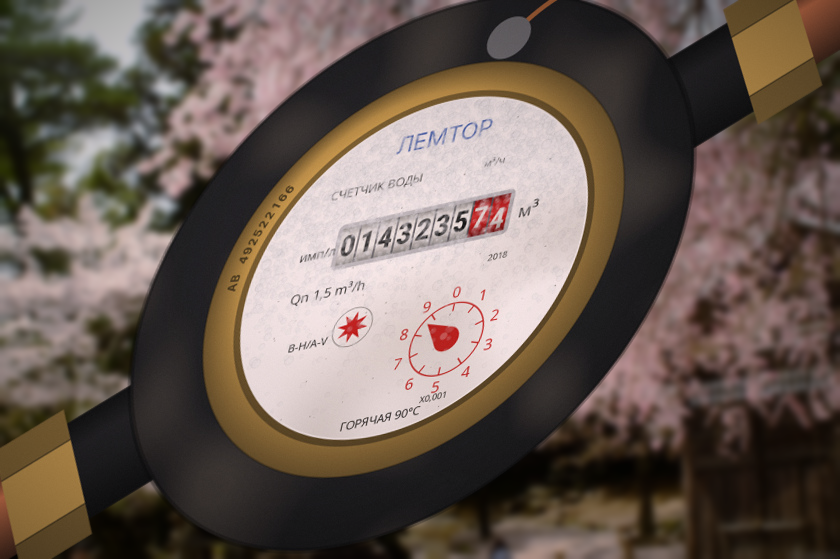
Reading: {"value": 143235.738, "unit": "m³"}
